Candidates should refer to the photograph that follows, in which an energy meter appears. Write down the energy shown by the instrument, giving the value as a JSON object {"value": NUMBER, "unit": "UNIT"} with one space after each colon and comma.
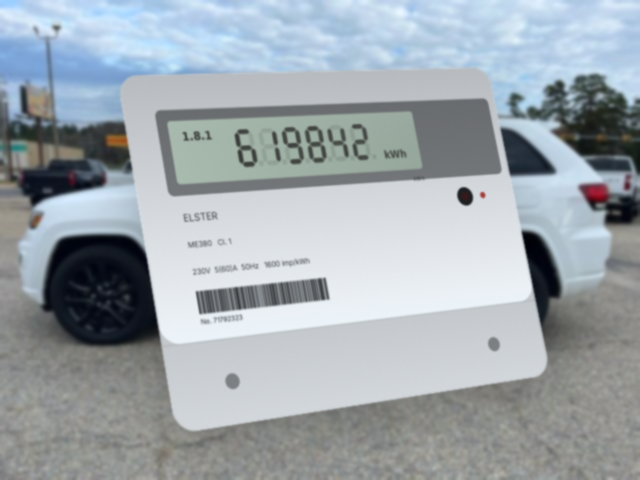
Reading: {"value": 619842, "unit": "kWh"}
